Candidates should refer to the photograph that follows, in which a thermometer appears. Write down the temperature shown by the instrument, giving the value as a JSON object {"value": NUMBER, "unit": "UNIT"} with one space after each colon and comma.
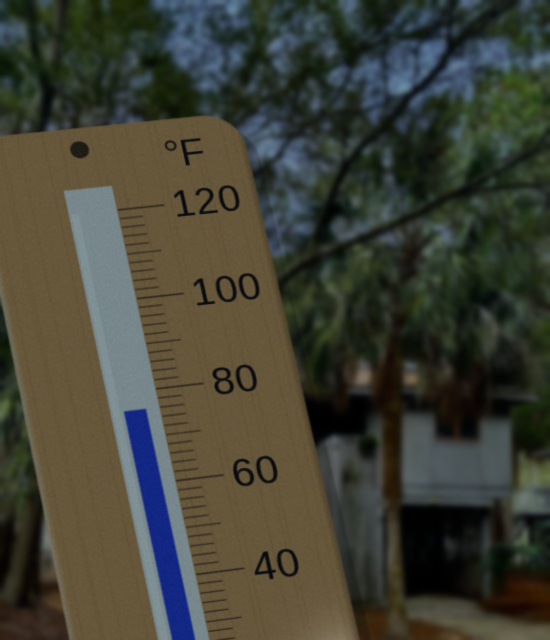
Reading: {"value": 76, "unit": "°F"}
